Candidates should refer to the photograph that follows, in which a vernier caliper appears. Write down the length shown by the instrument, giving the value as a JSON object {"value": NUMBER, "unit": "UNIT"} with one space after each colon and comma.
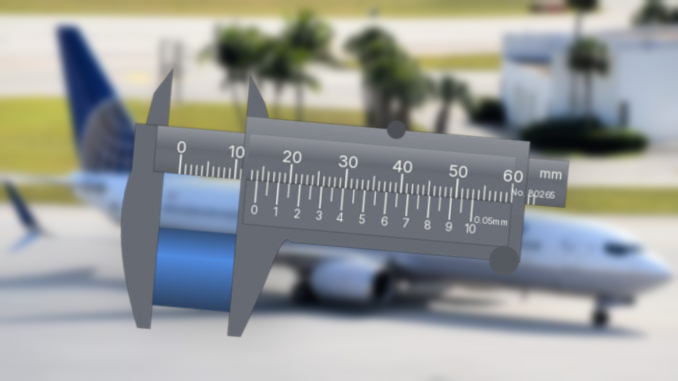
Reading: {"value": 14.0, "unit": "mm"}
